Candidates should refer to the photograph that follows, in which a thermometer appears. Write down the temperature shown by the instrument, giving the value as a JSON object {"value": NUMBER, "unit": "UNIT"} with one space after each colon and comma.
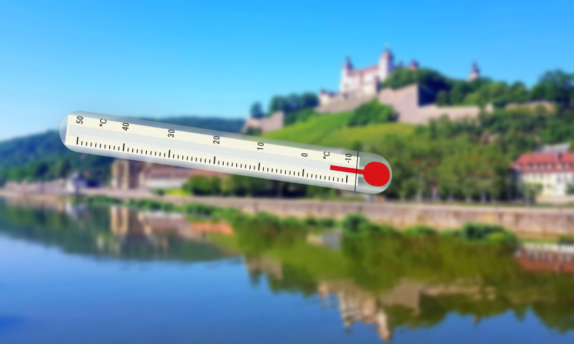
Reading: {"value": -6, "unit": "°C"}
